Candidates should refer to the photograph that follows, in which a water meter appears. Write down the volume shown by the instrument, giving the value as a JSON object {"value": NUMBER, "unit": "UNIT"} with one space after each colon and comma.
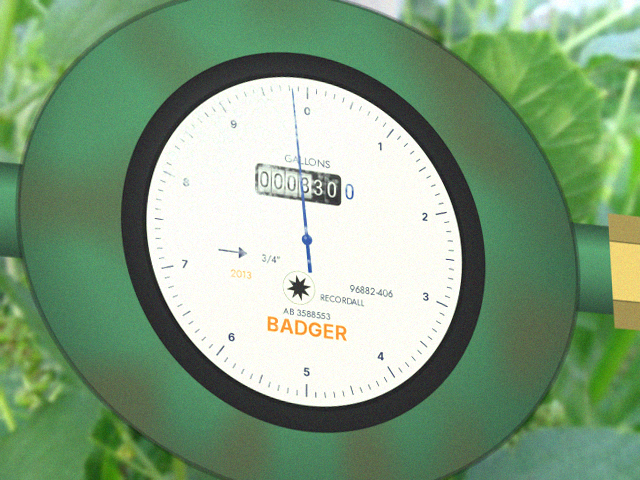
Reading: {"value": 3299.8, "unit": "gal"}
